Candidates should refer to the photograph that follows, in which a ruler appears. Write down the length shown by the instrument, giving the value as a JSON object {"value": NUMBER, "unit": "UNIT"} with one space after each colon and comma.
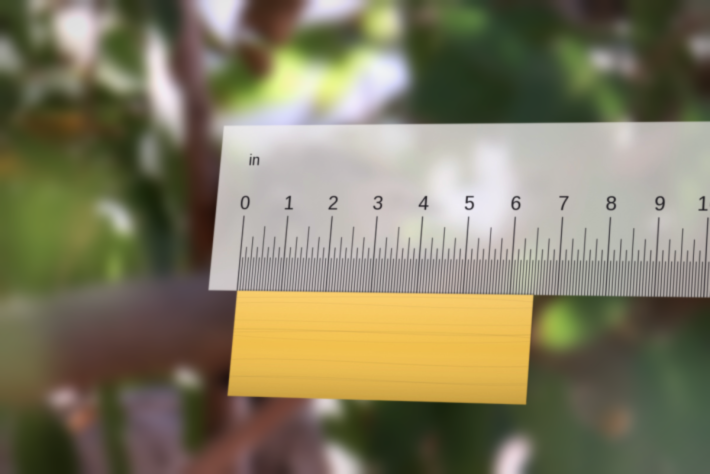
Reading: {"value": 6.5, "unit": "in"}
